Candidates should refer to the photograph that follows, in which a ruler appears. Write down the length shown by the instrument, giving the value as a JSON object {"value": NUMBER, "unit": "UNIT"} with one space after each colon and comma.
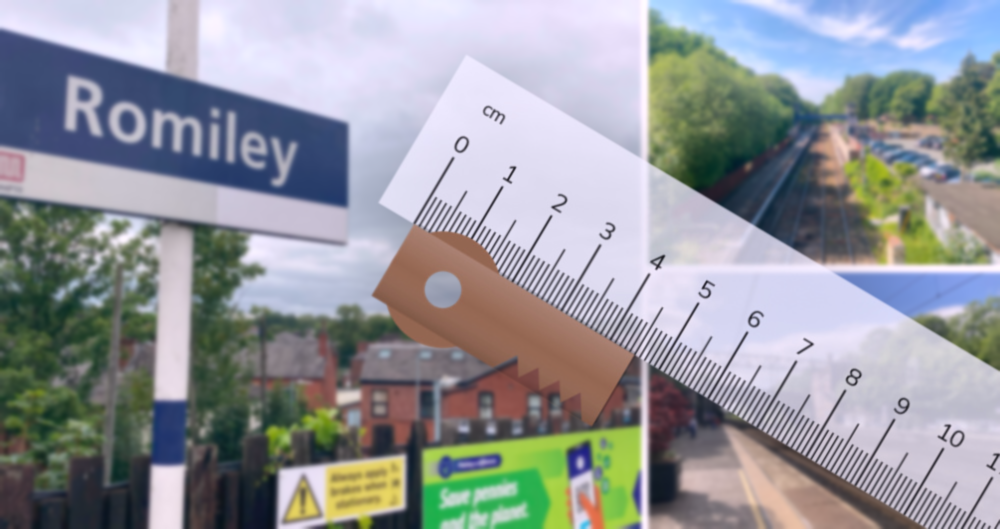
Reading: {"value": 4.5, "unit": "cm"}
